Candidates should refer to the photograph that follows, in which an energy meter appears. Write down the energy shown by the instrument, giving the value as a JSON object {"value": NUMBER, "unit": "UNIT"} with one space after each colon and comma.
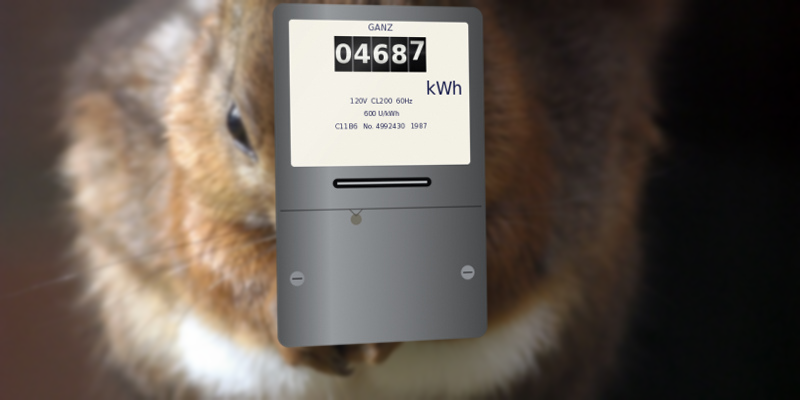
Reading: {"value": 4687, "unit": "kWh"}
